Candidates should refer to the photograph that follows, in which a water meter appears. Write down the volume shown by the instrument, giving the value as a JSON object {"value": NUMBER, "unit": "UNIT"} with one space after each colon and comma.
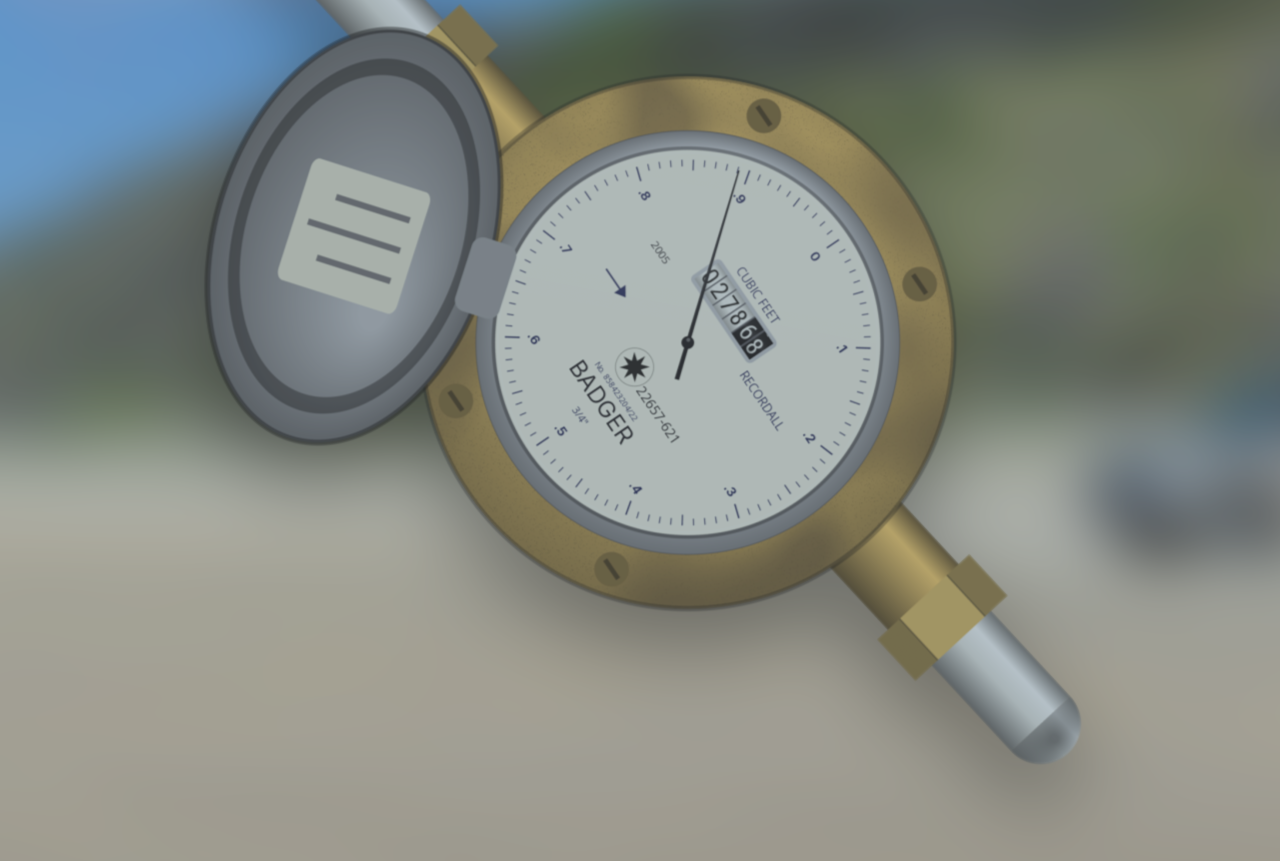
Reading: {"value": 27867.89, "unit": "ft³"}
